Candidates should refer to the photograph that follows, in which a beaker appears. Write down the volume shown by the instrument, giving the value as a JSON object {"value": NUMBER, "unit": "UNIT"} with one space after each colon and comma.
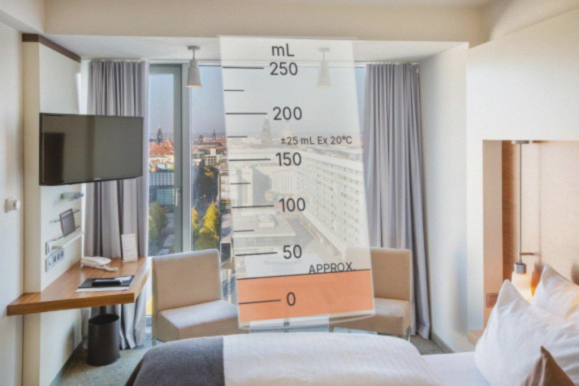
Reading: {"value": 25, "unit": "mL"}
